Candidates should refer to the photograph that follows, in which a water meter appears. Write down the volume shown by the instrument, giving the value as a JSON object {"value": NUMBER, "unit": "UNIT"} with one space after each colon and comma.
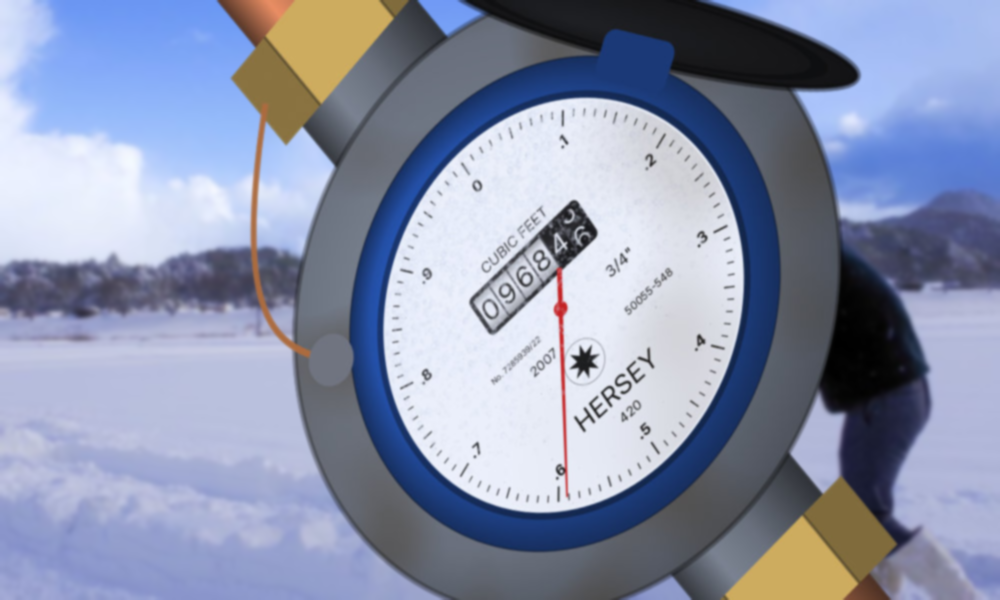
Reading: {"value": 96845.59, "unit": "ft³"}
